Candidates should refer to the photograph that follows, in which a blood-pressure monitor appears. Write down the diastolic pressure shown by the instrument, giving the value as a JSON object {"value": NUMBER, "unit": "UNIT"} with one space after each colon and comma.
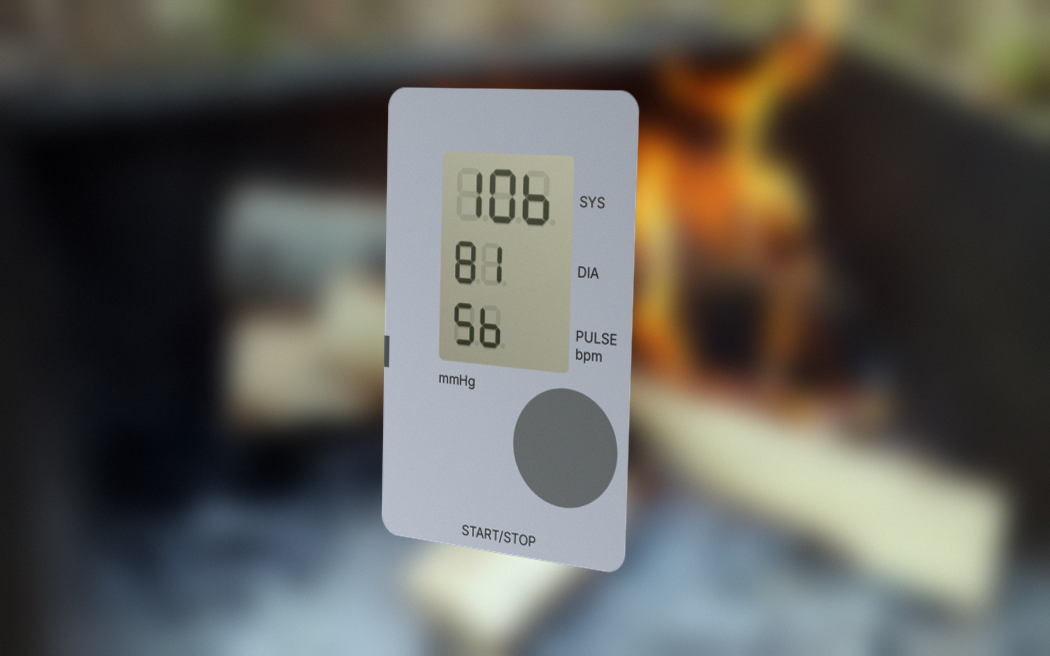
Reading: {"value": 81, "unit": "mmHg"}
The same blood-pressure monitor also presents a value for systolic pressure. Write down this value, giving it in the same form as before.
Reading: {"value": 106, "unit": "mmHg"}
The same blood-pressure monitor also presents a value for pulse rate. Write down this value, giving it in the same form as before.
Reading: {"value": 56, "unit": "bpm"}
